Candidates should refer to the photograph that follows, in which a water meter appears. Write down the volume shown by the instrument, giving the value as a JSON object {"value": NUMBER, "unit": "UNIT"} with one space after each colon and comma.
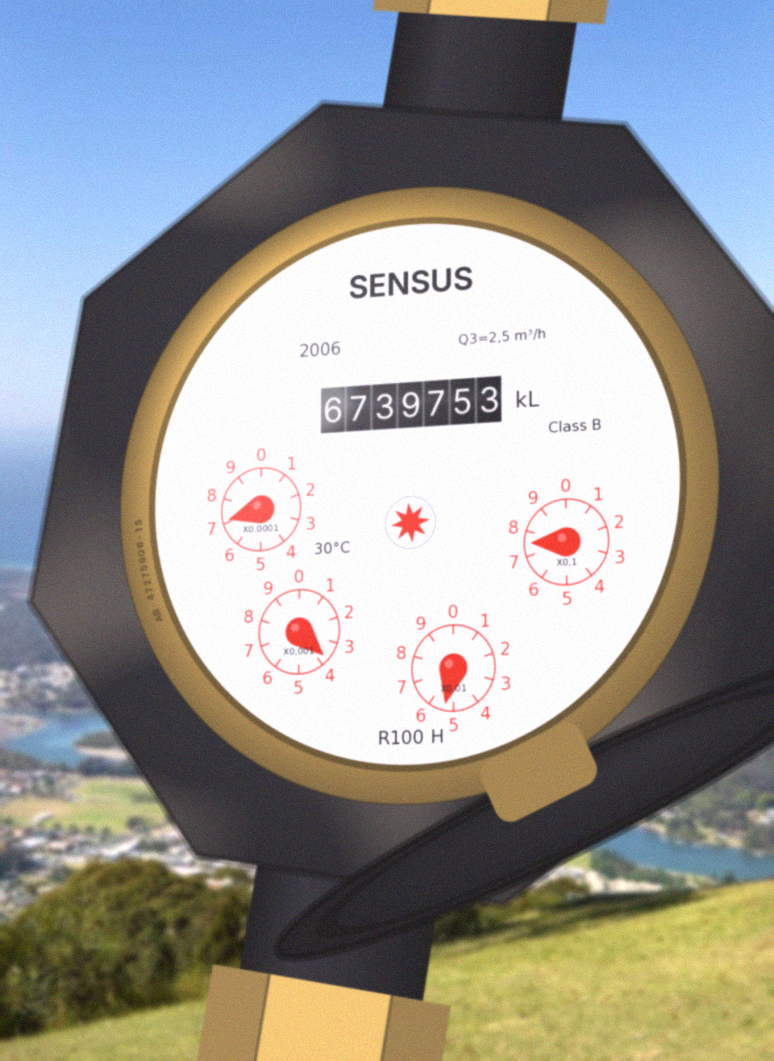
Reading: {"value": 6739753.7537, "unit": "kL"}
